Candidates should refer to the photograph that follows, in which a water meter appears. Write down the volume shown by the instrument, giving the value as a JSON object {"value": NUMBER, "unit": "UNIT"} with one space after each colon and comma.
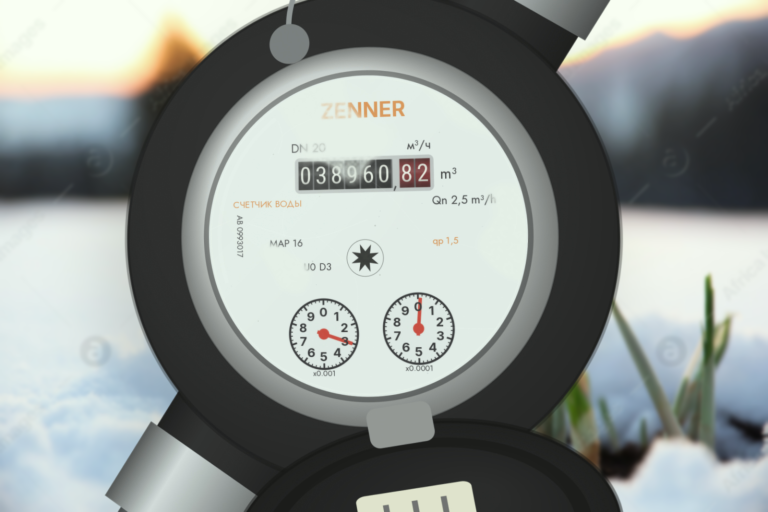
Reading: {"value": 38960.8230, "unit": "m³"}
